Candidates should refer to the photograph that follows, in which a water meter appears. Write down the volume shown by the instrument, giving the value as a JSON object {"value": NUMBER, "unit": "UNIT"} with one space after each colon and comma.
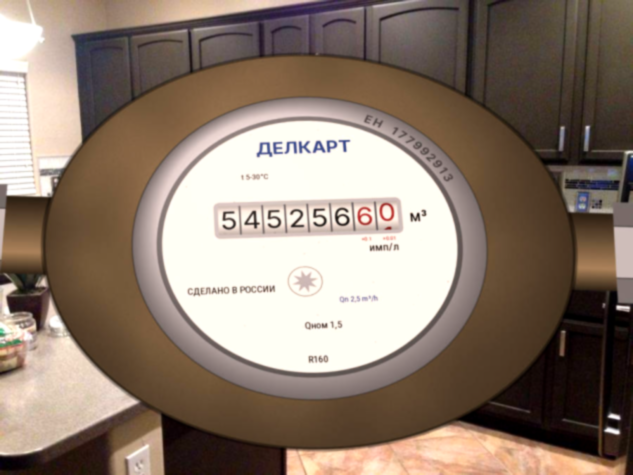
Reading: {"value": 545256.60, "unit": "m³"}
